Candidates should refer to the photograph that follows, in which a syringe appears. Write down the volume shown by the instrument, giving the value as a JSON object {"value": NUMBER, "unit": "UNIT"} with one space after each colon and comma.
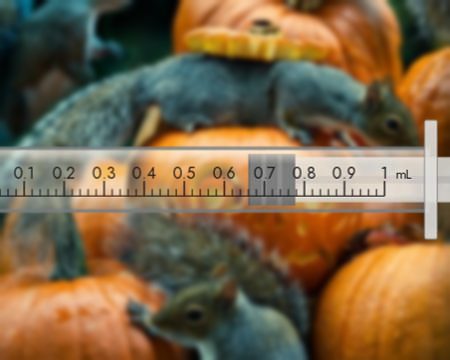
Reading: {"value": 0.66, "unit": "mL"}
